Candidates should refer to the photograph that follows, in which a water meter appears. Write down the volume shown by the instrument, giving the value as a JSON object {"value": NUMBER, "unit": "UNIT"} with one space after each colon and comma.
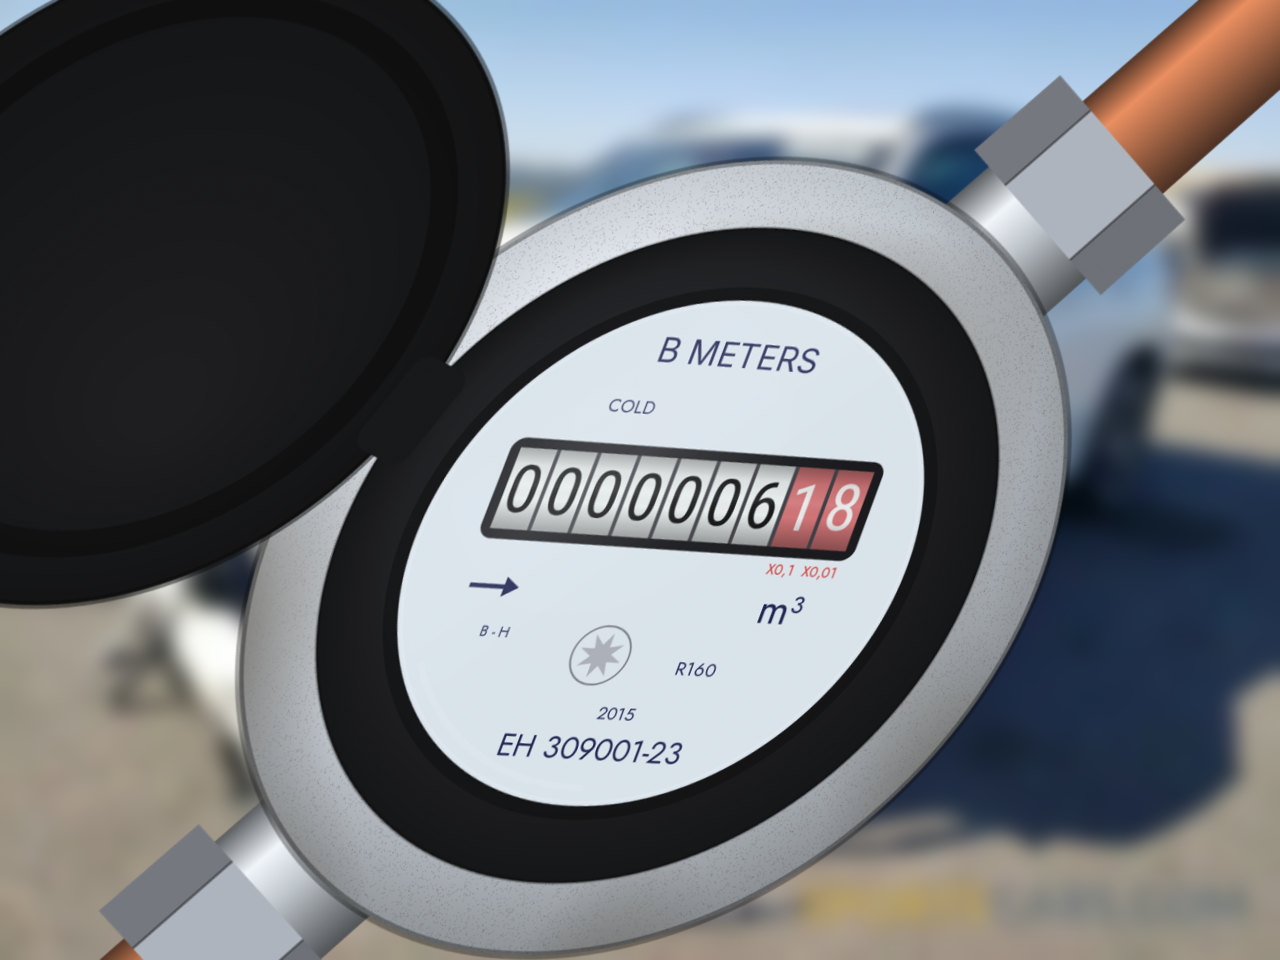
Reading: {"value": 6.18, "unit": "m³"}
